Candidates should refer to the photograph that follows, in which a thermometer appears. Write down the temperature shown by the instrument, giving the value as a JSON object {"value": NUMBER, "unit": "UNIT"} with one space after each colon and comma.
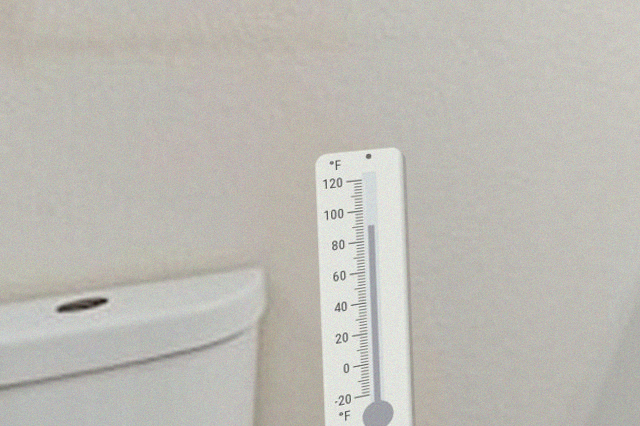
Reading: {"value": 90, "unit": "°F"}
